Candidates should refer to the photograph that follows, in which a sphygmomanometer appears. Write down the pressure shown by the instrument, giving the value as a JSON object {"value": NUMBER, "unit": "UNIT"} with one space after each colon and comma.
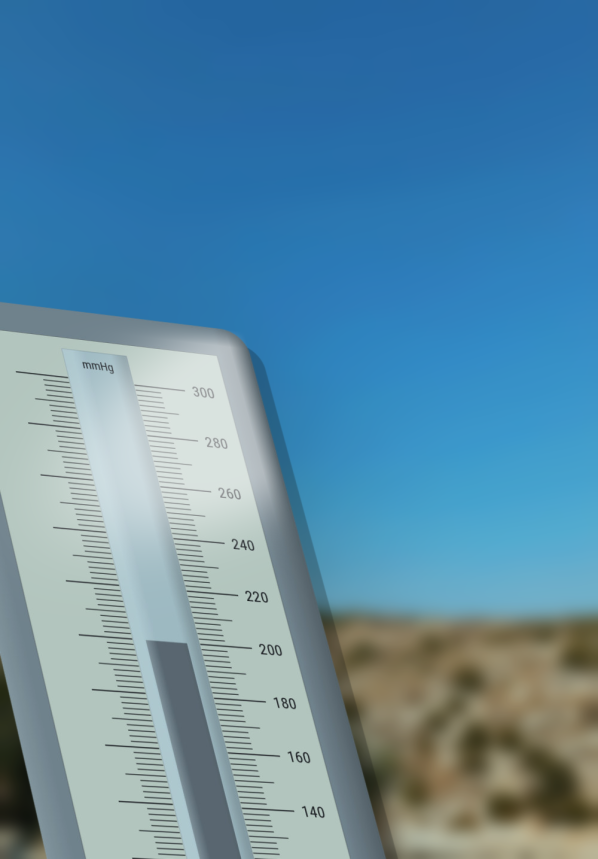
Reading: {"value": 200, "unit": "mmHg"}
